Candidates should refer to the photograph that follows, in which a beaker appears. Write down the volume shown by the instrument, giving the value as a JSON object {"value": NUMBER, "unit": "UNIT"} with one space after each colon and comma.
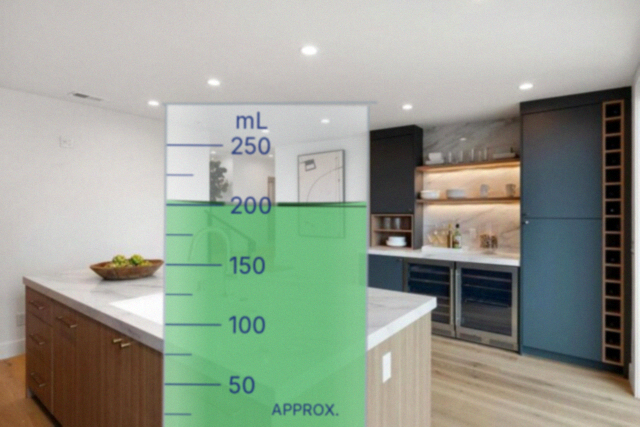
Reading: {"value": 200, "unit": "mL"}
